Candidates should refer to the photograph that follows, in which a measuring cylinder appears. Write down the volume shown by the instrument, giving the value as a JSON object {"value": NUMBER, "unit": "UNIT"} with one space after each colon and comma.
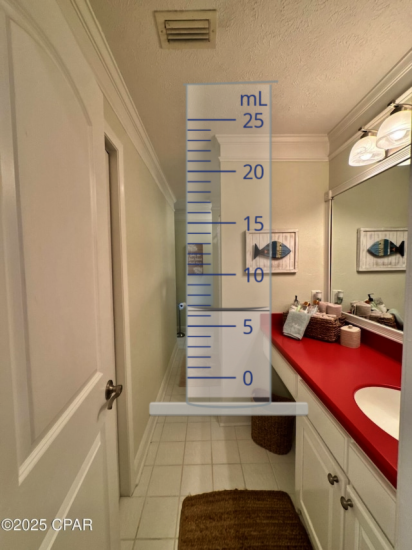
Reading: {"value": 6.5, "unit": "mL"}
